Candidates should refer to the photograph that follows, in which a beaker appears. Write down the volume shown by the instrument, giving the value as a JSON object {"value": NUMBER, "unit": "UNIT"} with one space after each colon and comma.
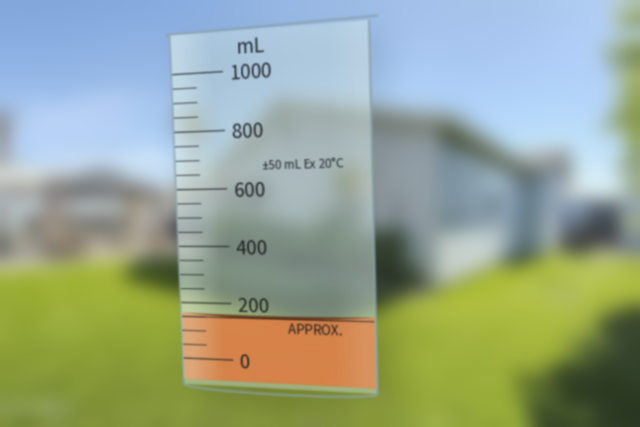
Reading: {"value": 150, "unit": "mL"}
